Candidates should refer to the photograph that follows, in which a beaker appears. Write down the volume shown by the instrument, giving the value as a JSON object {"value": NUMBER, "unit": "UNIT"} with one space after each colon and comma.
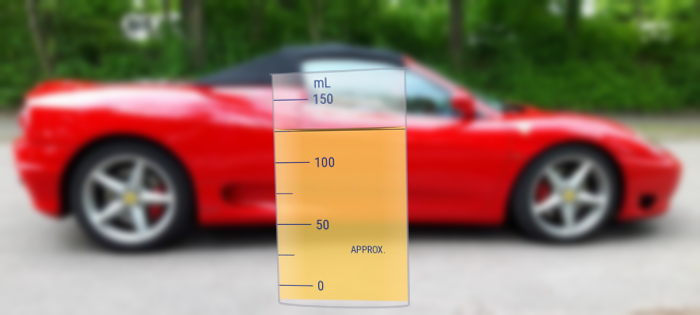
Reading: {"value": 125, "unit": "mL"}
